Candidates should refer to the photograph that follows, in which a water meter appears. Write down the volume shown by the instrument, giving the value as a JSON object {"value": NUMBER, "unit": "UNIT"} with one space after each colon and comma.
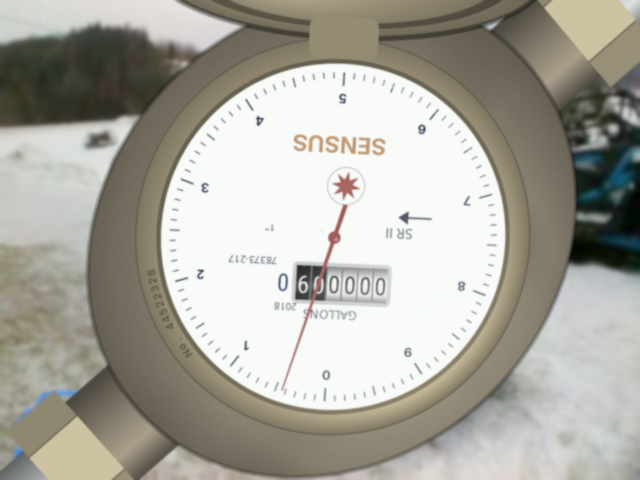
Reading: {"value": 90.4, "unit": "gal"}
